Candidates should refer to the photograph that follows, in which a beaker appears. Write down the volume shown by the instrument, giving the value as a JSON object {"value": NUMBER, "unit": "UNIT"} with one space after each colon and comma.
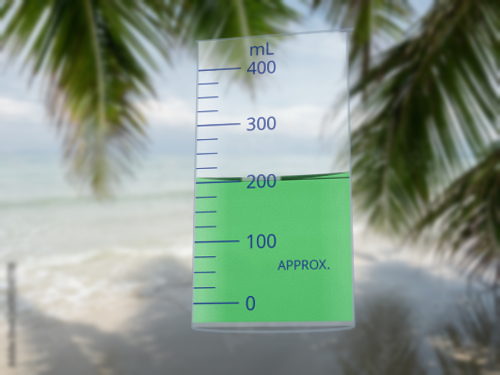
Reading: {"value": 200, "unit": "mL"}
